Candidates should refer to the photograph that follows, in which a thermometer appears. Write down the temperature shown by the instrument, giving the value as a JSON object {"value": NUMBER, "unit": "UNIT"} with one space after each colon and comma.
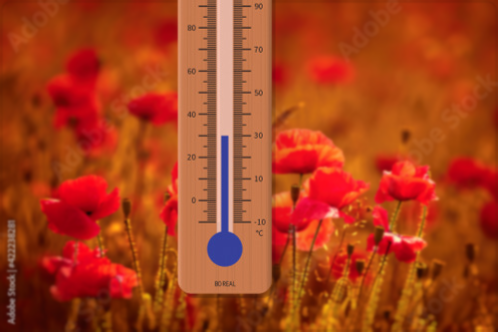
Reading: {"value": 30, "unit": "°C"}
